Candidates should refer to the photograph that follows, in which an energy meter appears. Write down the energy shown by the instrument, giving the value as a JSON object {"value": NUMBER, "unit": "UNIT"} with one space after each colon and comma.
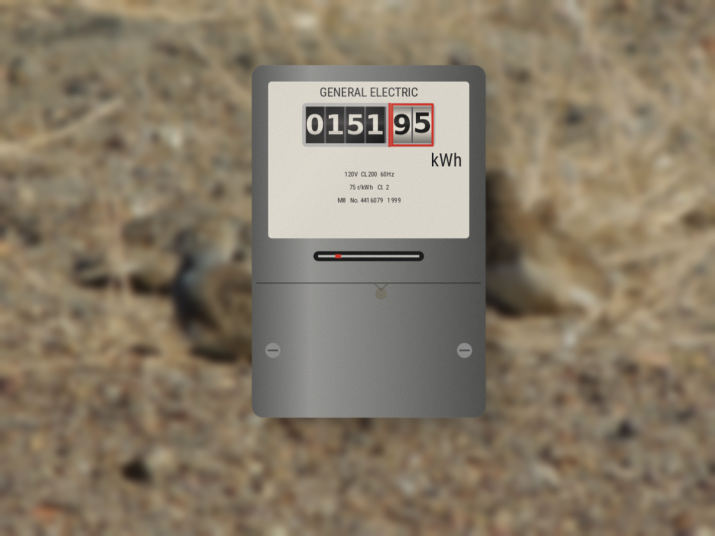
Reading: {"value": 151.95, "unit": "kWh"}
